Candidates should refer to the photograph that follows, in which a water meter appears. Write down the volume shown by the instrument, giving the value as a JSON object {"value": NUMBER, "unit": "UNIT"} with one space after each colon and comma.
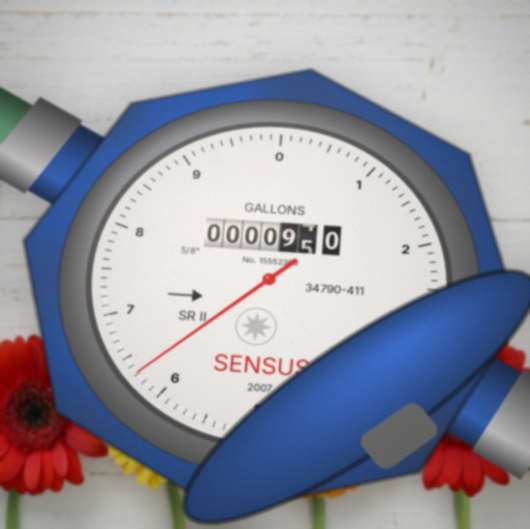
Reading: {"value": 946.3, "unit": "gal"}
